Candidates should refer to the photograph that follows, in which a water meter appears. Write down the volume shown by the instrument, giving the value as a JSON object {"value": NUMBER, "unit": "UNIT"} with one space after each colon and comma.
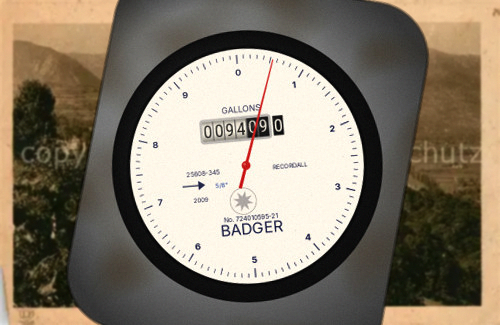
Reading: {"value": 94090.5, "unit": "gal"}
